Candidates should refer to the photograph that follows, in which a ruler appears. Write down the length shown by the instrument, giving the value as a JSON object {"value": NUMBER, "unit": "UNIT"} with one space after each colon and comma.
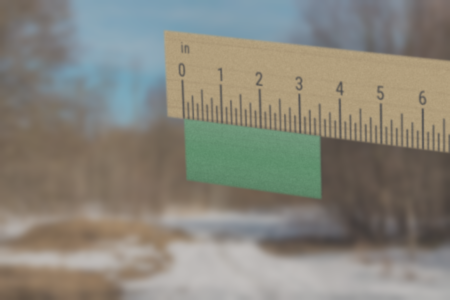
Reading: {"value": 3.5, "unit": "in"}
